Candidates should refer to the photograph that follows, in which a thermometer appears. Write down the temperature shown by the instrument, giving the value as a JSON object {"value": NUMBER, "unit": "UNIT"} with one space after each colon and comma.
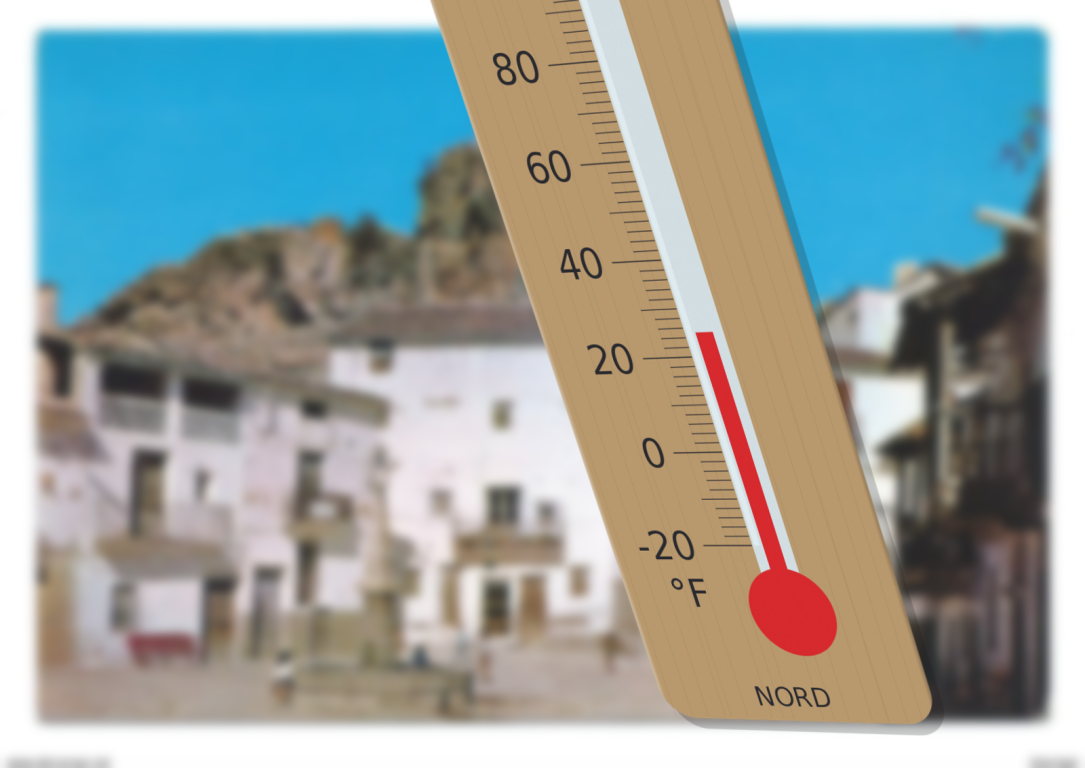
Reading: {"value": 25, "unit": "°F"}
